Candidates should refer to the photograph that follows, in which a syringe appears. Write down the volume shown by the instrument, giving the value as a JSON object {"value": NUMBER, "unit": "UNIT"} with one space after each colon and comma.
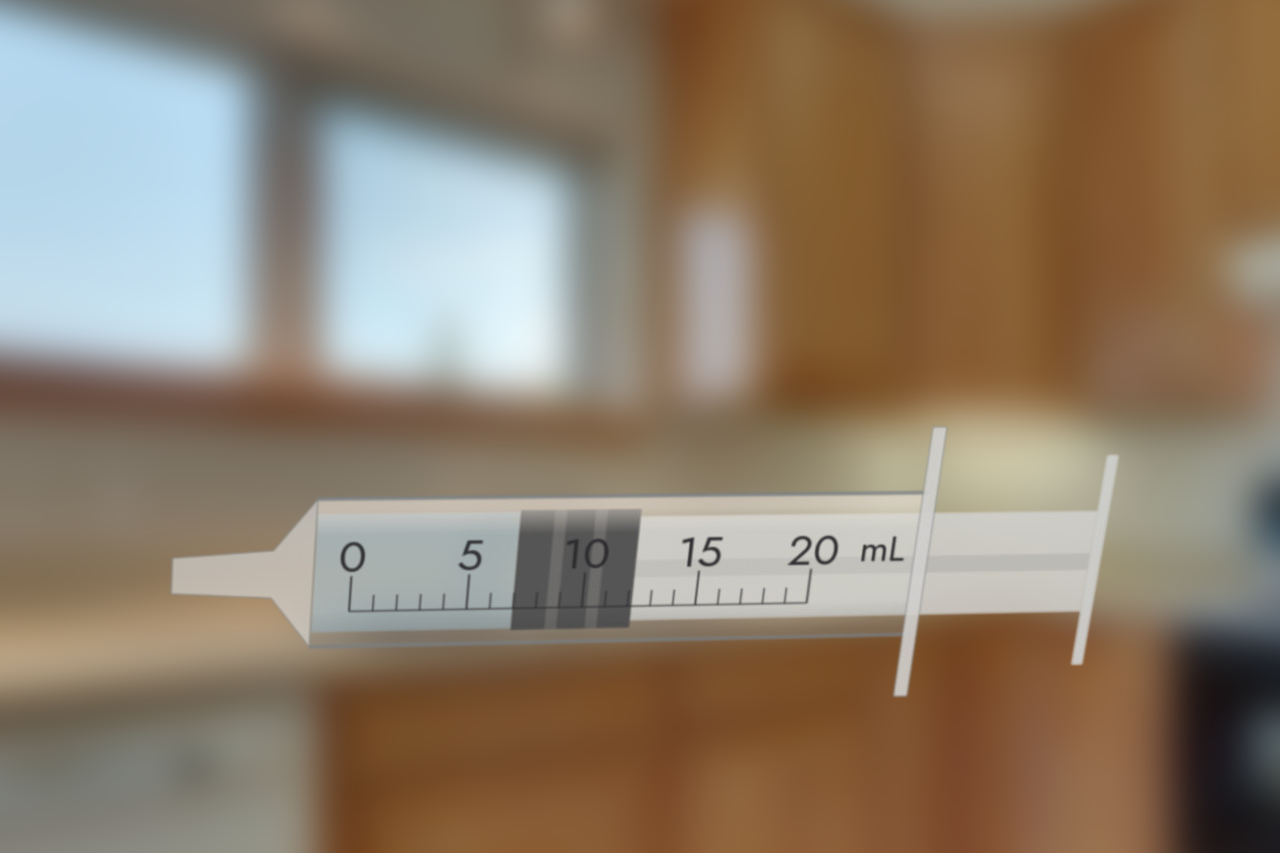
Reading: {"value": 7, "unit": "mL"}
